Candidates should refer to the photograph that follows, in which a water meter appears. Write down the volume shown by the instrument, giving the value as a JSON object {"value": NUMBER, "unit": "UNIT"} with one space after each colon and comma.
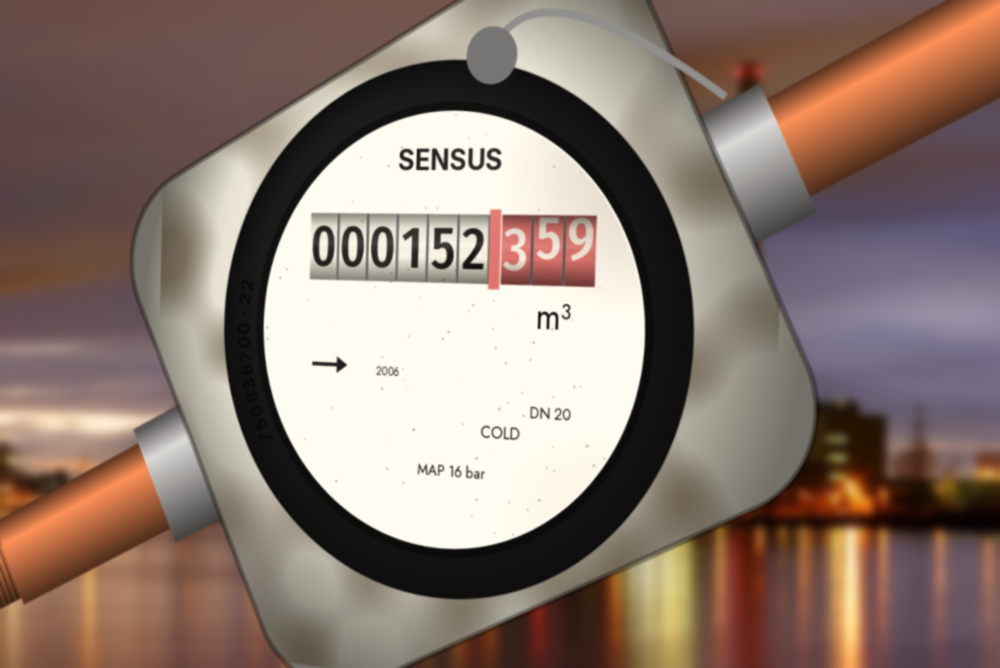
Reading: {"value": 152.359, "unit": "m³"}
